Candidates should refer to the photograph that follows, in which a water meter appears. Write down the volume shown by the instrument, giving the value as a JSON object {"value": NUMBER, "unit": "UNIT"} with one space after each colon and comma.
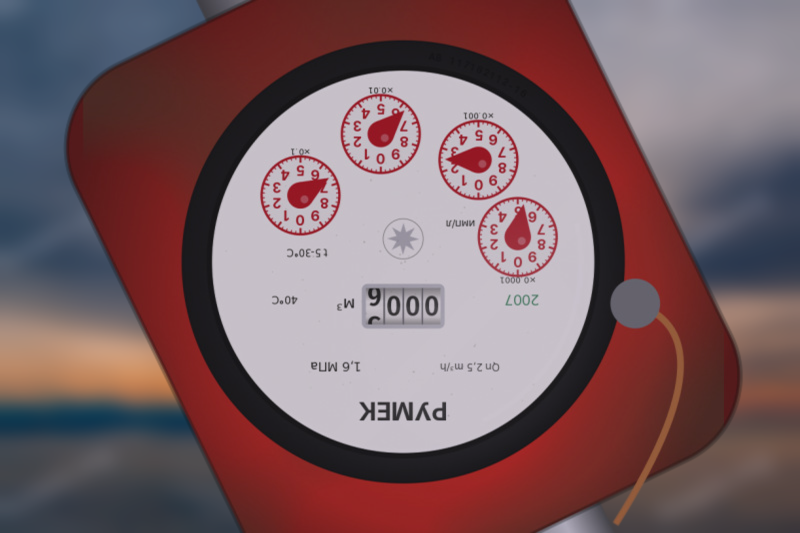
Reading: {"value": 5.6625, "unit": "m³"}
